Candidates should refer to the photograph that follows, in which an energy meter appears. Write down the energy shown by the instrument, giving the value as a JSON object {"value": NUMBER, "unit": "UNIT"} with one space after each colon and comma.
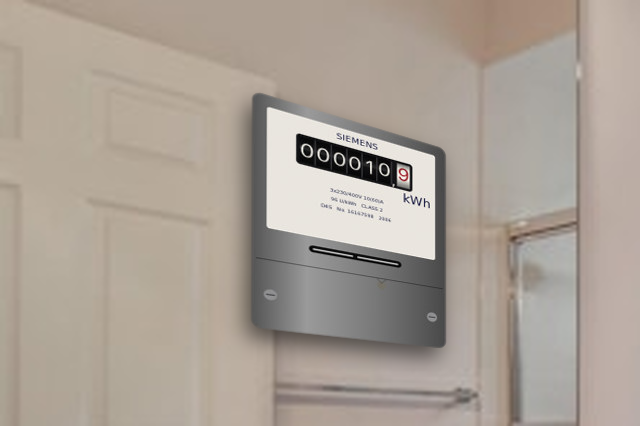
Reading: {"value": 10.9, "unit": "kWh"}
